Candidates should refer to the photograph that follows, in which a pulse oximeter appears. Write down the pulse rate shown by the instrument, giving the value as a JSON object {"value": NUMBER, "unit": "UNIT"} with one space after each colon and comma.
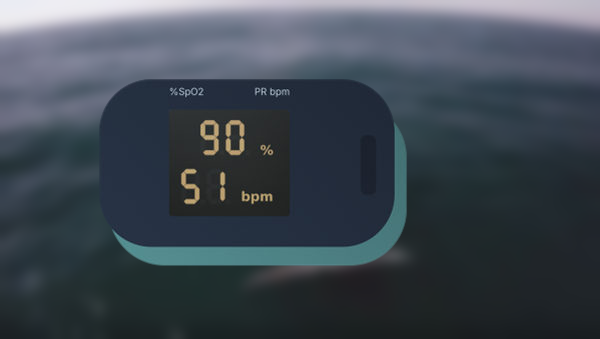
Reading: {"value": 51, "unit": "bpm"}
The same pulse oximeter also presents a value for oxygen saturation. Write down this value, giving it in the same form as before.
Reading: {"value": 90, "unit": "%"}
